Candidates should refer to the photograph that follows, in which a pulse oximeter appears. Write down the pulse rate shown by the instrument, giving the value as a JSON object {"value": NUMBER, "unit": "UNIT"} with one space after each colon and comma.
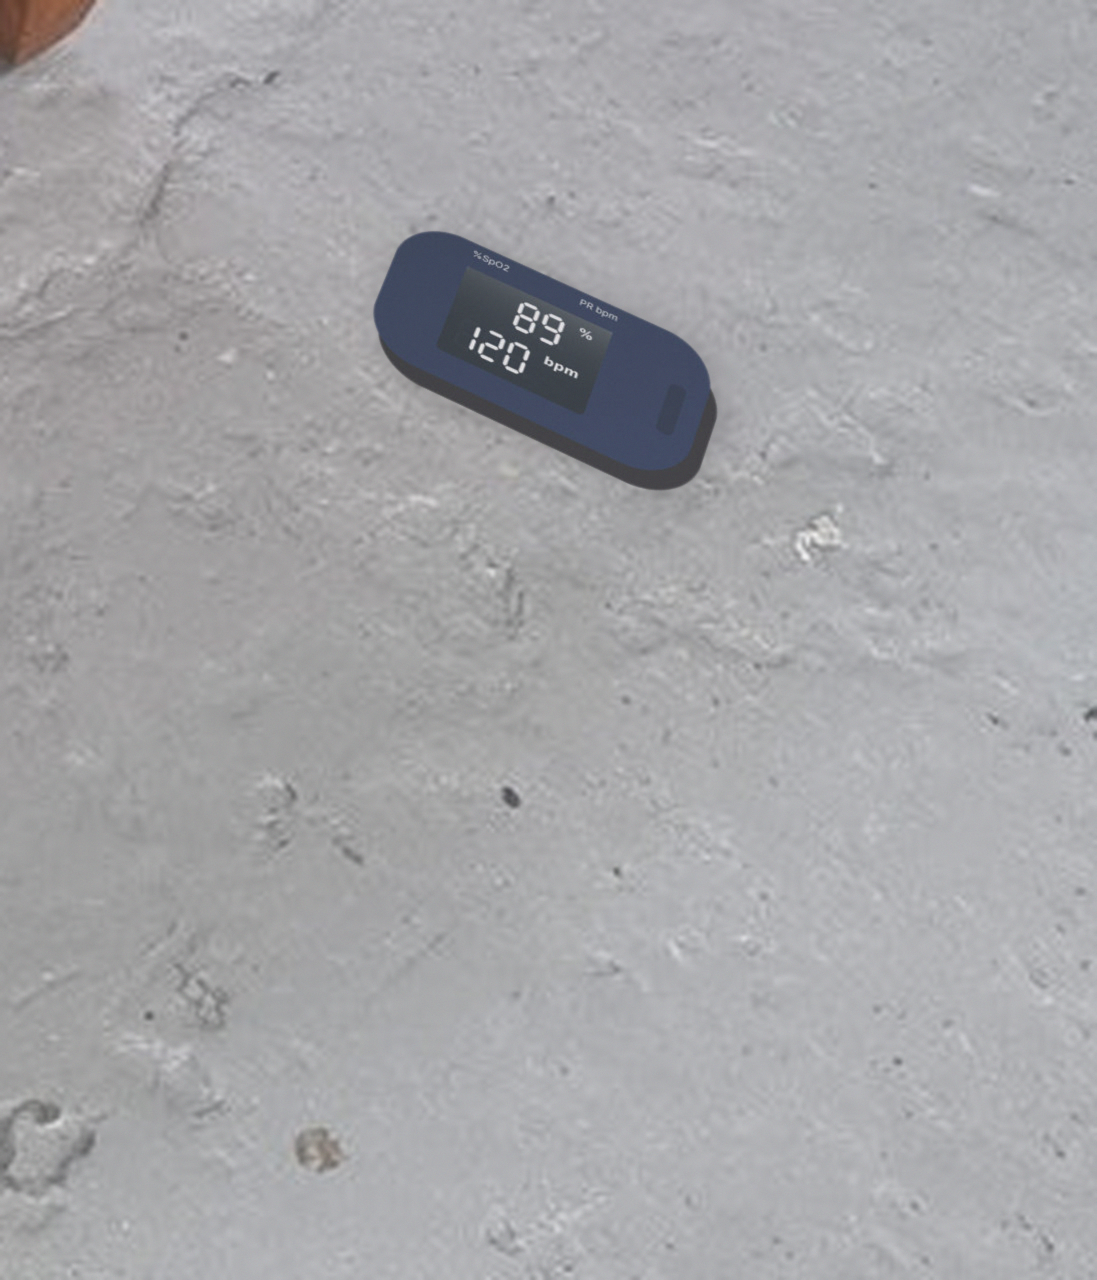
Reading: {"value": 120, "unit": "bpm"}
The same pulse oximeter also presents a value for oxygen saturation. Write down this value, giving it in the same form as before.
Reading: {"value": 89, "unit": "%"}
